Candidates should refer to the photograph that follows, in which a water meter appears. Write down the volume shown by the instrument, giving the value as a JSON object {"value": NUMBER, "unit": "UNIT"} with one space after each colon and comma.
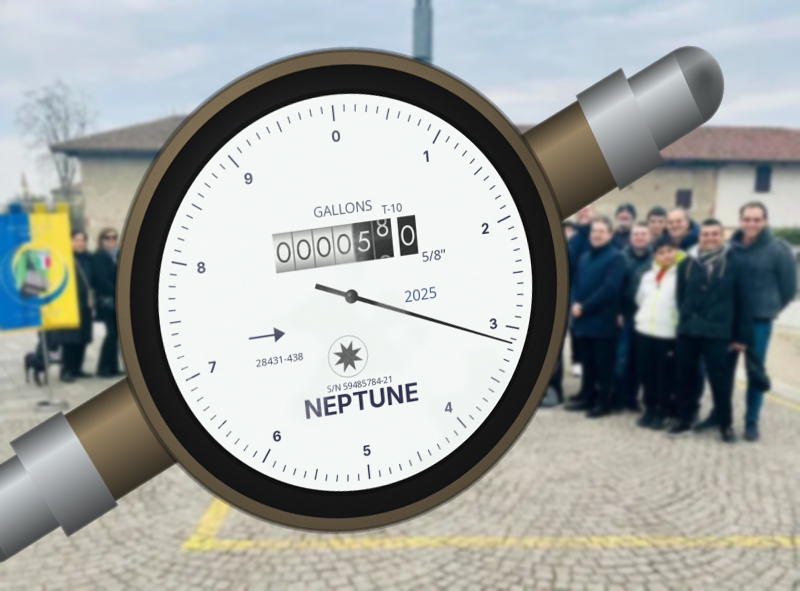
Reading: {"value": 583.1, "unit": "gal"}
